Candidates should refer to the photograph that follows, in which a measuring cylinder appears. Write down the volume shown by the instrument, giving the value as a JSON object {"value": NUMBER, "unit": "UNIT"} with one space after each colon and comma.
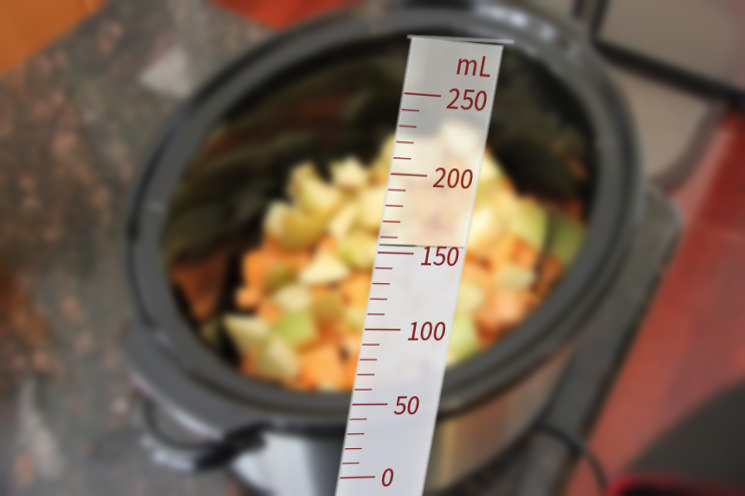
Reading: {"value": 155, "unit": "mL"}
